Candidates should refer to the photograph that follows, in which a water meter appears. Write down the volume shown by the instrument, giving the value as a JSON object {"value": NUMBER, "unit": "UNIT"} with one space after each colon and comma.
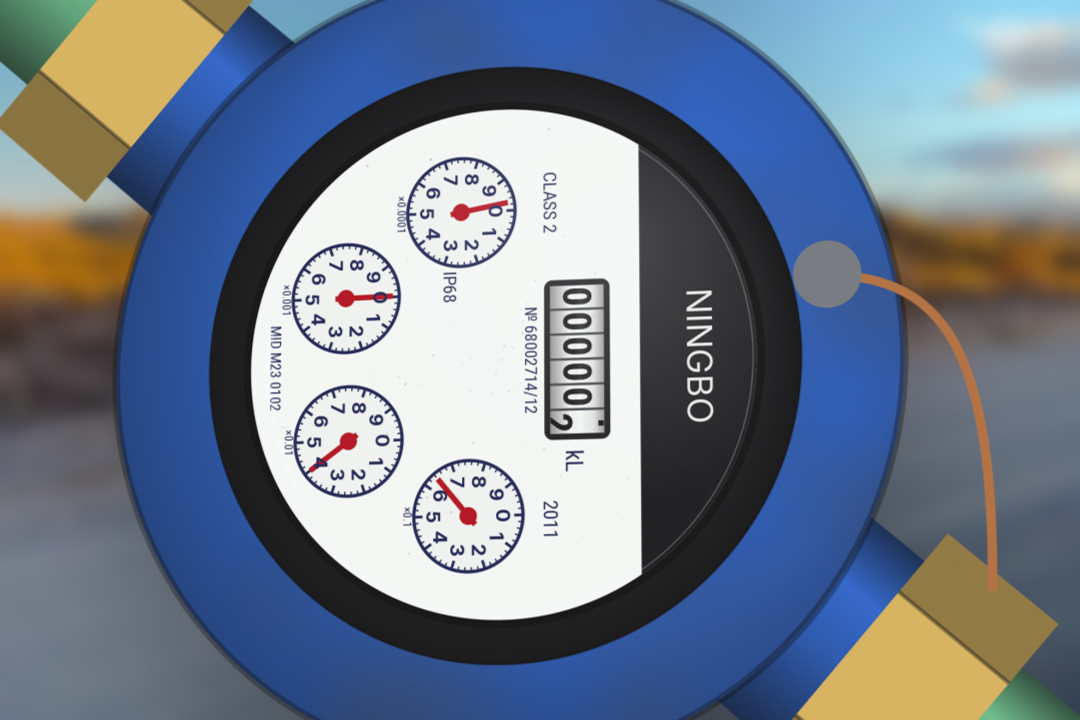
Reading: {"value": 1.6399, "unit": "kL"}
